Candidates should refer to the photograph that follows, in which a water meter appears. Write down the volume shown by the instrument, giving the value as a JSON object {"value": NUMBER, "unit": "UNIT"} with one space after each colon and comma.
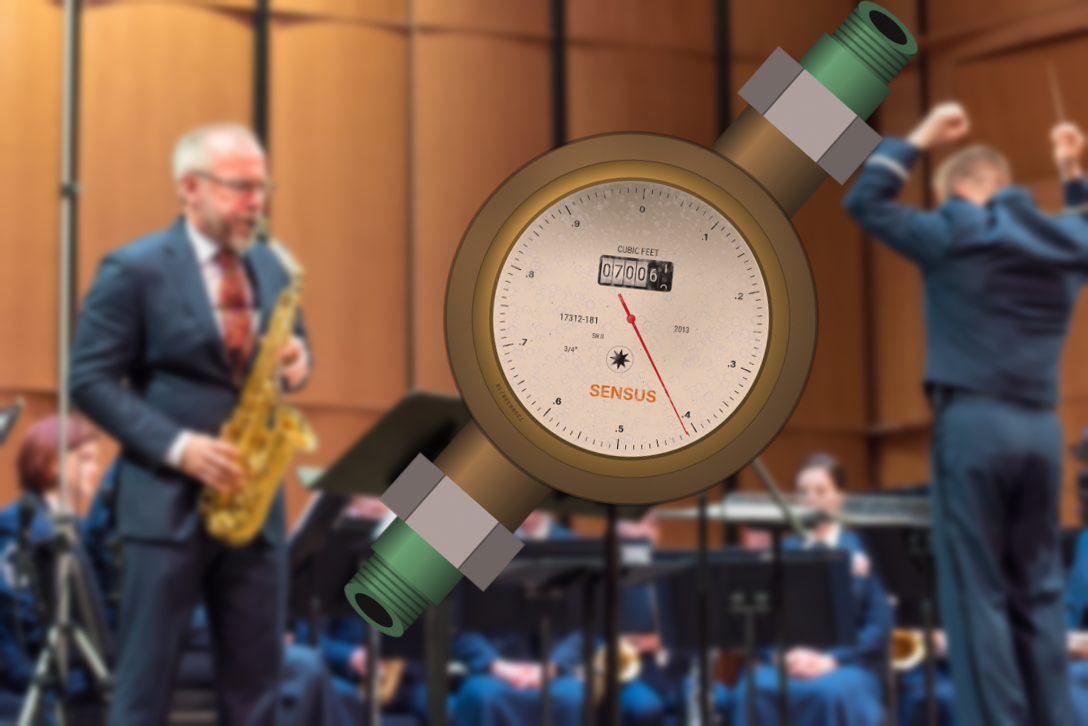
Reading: {"value": 70061.41, "unit": "ft³"}
